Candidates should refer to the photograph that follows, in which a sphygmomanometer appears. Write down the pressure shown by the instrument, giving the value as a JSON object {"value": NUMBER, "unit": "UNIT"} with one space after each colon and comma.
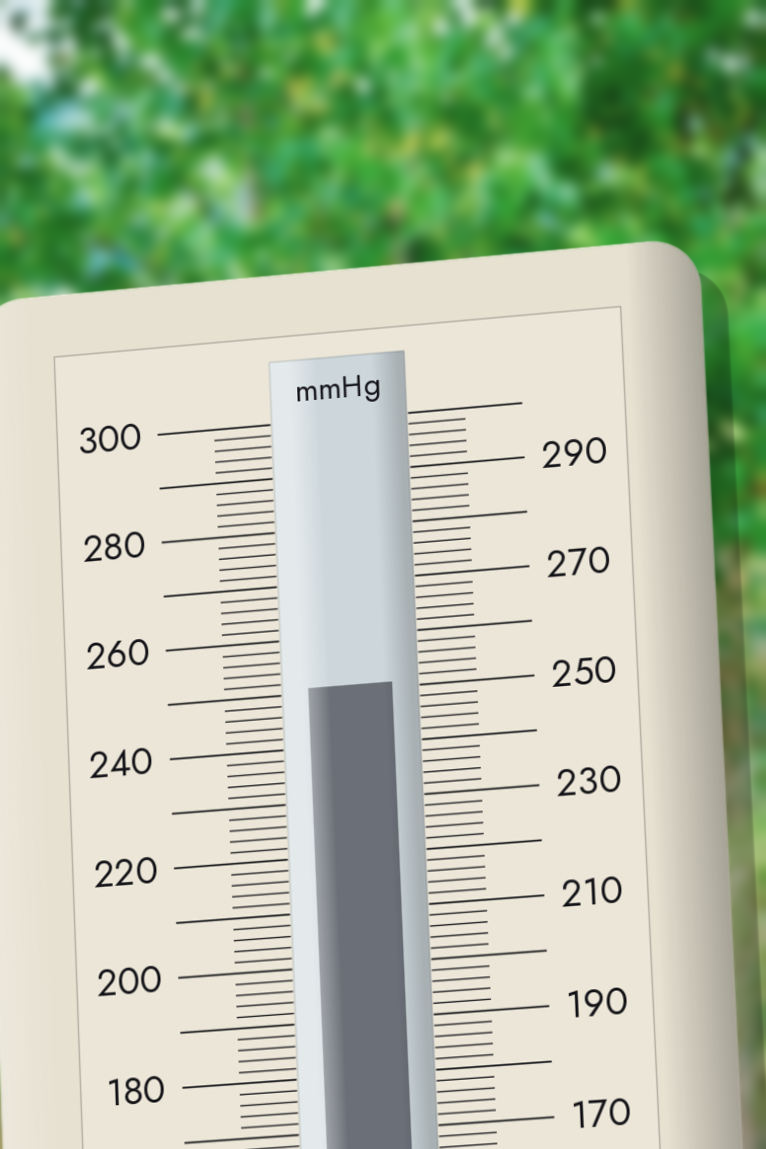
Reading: {"value": 251, "unit": "mmHg"}
